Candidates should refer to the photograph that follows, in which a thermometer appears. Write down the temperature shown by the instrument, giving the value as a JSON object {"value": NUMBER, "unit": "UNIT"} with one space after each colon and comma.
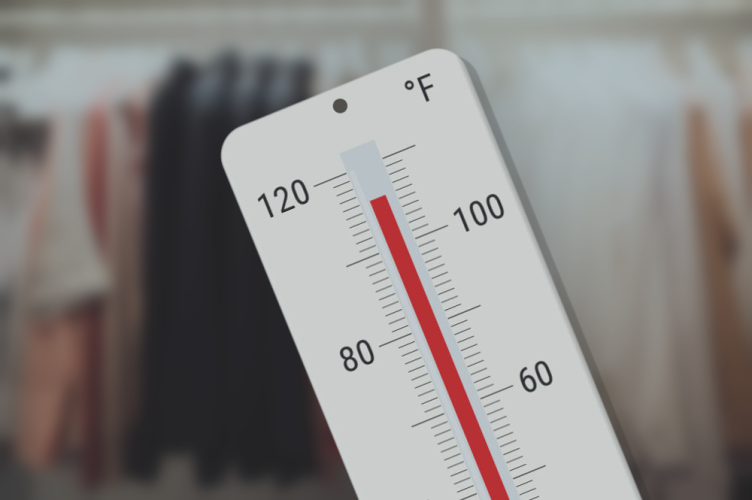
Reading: {"value": 112, "unit": "°F"}
